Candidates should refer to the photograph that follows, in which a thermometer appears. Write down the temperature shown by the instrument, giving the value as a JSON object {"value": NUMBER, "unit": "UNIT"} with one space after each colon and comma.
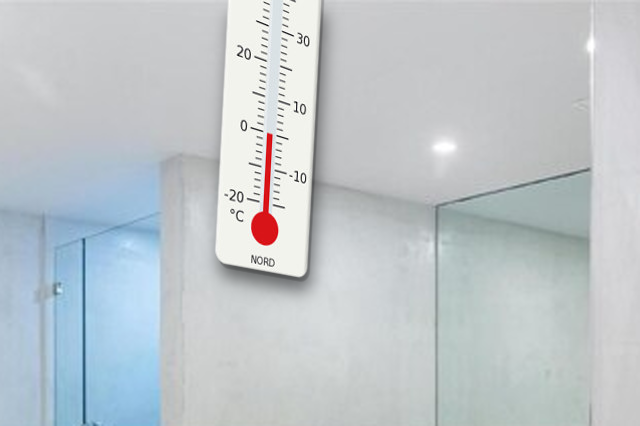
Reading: {"value": 0, "unit": "°C"}
